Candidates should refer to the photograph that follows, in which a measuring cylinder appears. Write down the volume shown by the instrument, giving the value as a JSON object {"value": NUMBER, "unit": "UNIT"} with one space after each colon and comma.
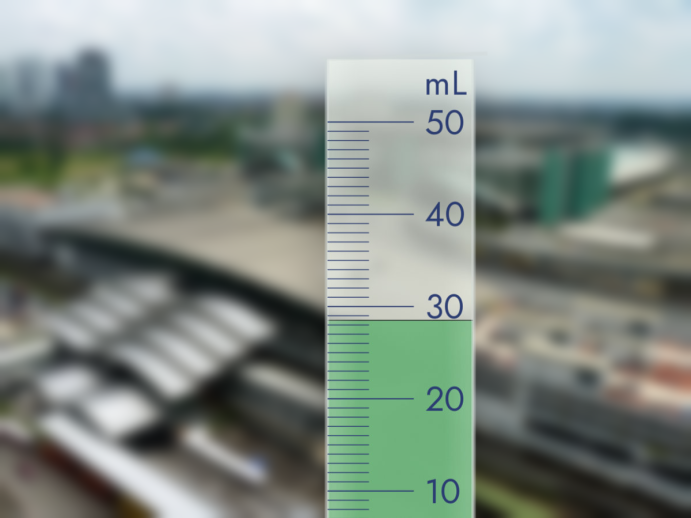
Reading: {"value": 28.5, "unit": "mL"}
